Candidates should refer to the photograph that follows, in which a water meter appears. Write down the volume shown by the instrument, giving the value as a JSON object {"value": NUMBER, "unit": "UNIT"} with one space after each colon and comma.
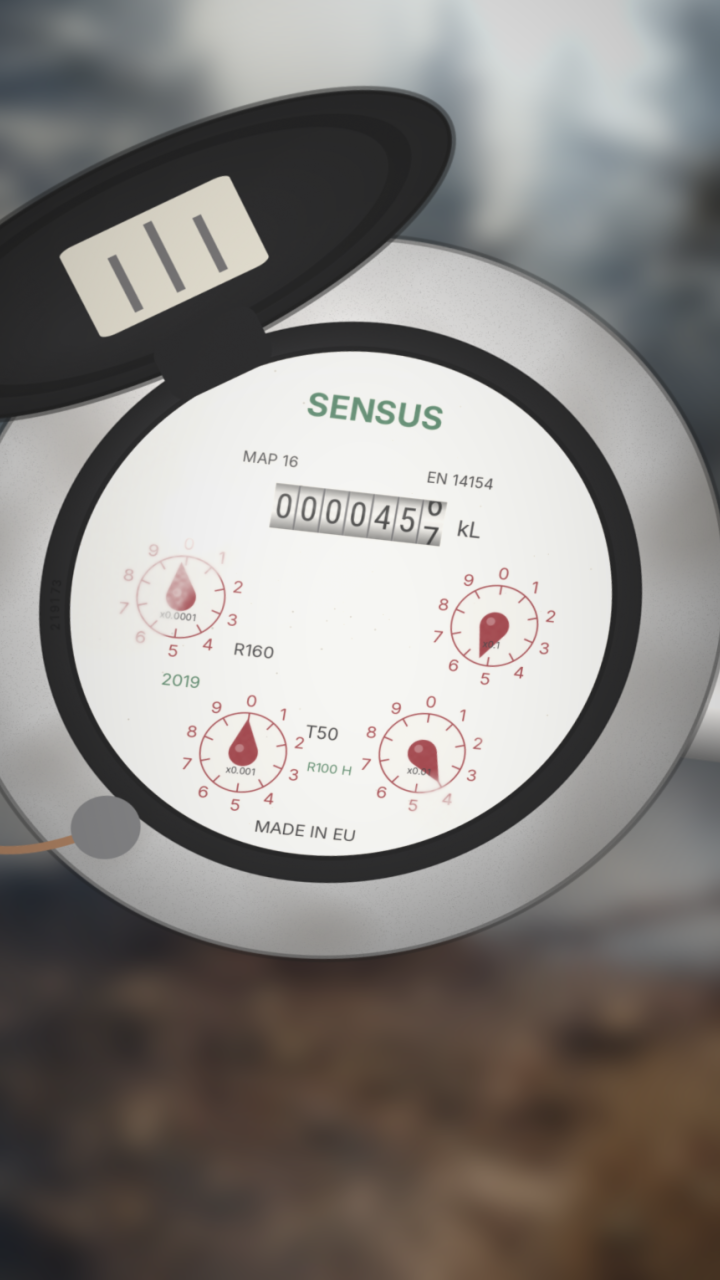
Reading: {"value": 456.5399, "unit": "kL"}
